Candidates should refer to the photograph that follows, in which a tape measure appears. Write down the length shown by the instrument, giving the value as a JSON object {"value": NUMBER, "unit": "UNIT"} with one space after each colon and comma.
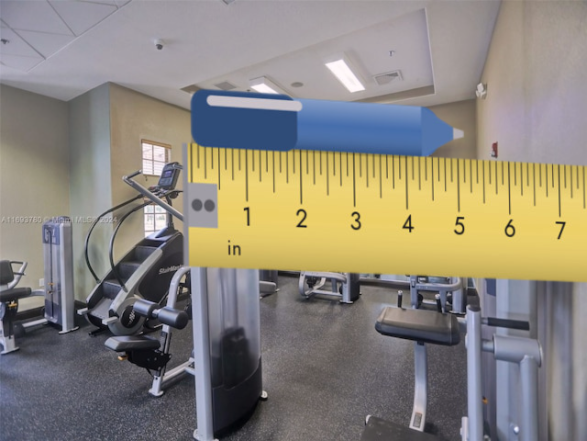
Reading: {"value": 5.125, "unit": "in"}
